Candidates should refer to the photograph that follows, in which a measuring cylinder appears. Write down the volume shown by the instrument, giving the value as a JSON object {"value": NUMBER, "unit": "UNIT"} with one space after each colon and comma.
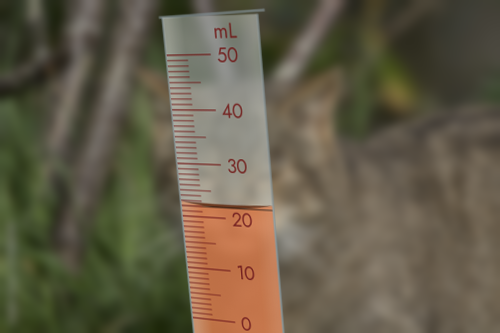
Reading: {"value": 22, "unit": "mL"}
